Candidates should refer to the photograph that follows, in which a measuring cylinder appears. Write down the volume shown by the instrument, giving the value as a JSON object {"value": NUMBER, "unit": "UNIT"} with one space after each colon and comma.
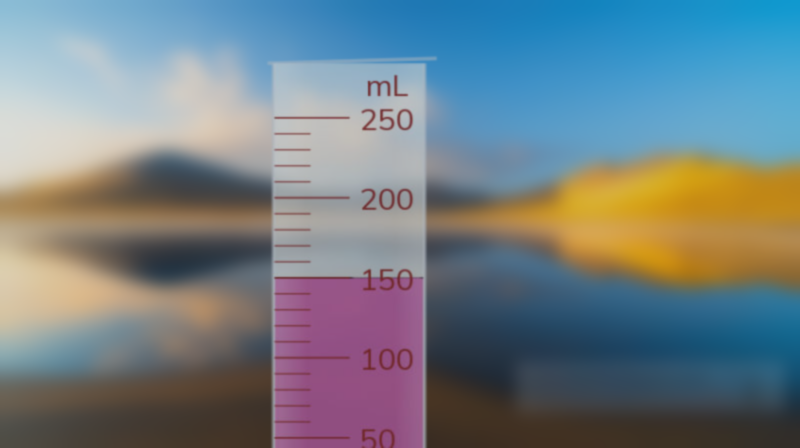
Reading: {"value": 150, "unit": "mL"}
